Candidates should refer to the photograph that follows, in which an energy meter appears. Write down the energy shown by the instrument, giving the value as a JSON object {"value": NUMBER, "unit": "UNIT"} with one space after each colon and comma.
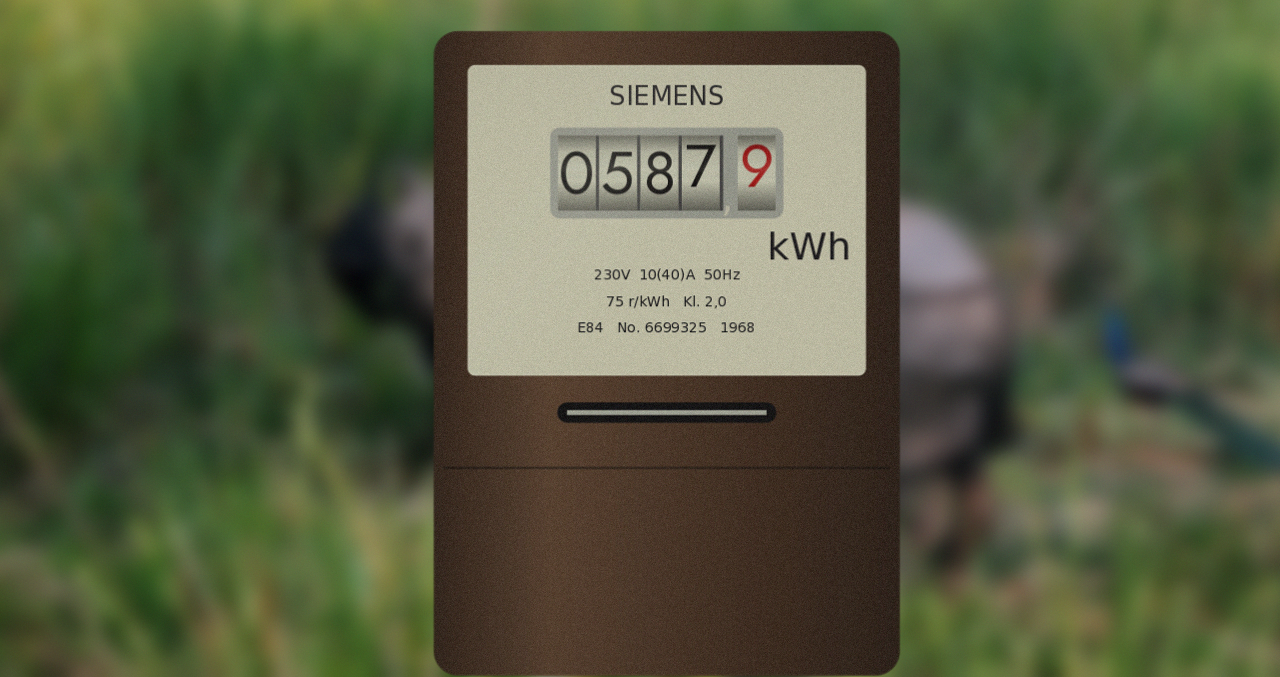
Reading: {"value": 587.9, "unit": "kWh"}
